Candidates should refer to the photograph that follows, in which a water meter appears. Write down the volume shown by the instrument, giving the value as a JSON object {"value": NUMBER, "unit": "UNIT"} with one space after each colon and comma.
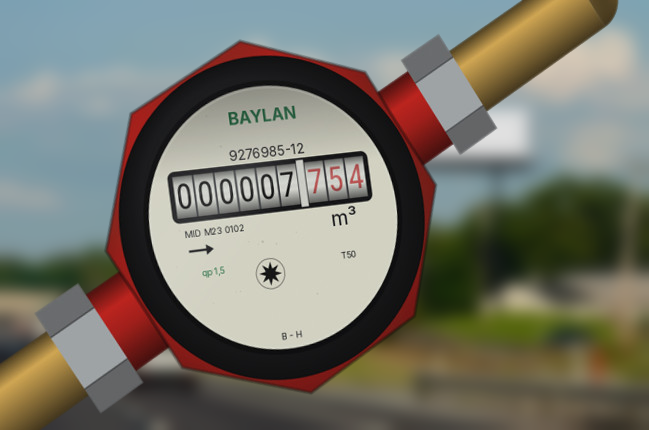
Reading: {"value": 7.754, "unit": "m³"}
